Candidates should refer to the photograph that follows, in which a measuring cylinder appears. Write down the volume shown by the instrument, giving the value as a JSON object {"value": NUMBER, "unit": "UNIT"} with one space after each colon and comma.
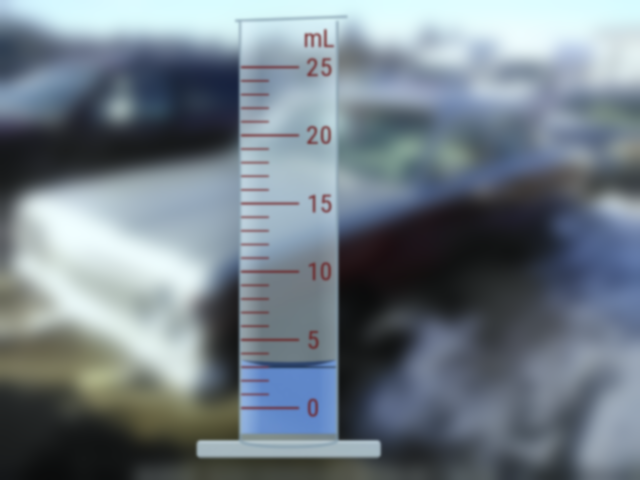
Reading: {"value": 3, "unit": "mL"}
